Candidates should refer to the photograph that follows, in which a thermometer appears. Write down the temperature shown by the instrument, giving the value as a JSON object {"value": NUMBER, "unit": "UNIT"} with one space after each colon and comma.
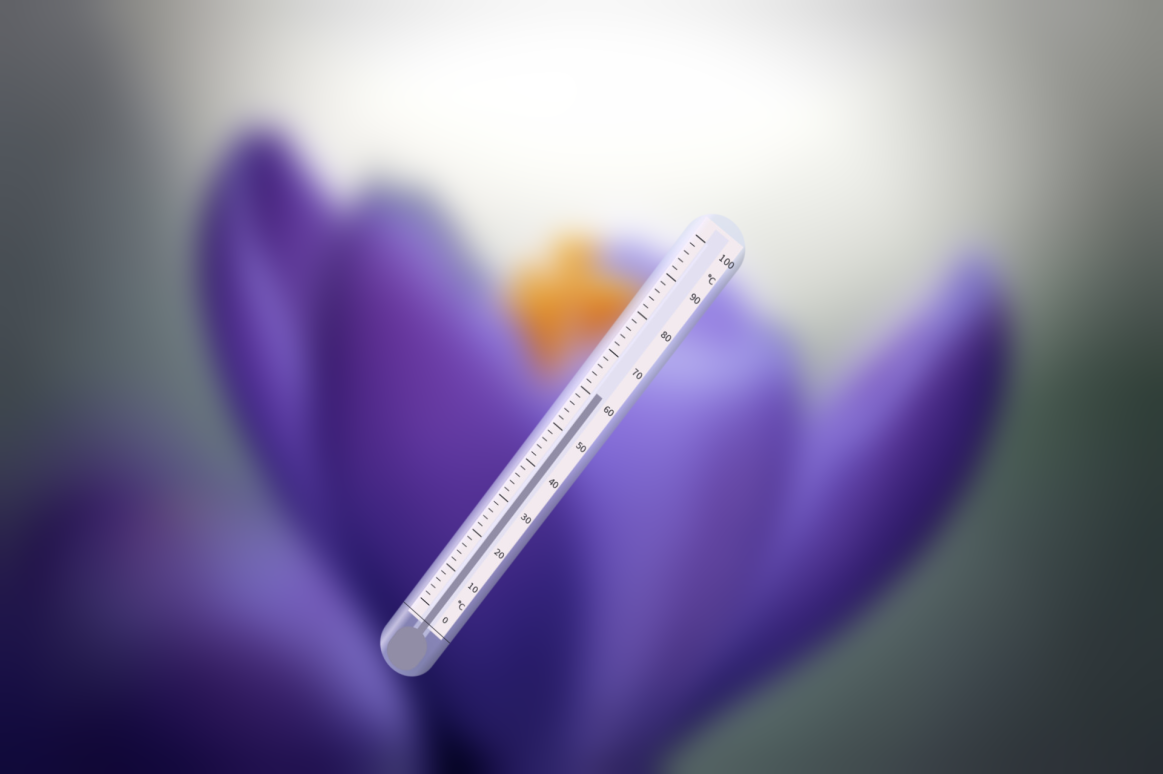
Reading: {"value": 61, "unit": "°C"}
